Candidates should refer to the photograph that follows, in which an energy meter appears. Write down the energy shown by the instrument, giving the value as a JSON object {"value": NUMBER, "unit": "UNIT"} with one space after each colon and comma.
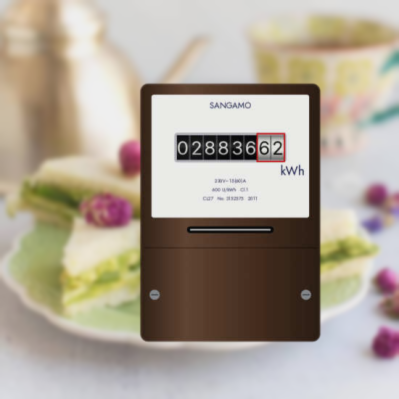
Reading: {"value": 28836.62, "unit": "kWh"}
